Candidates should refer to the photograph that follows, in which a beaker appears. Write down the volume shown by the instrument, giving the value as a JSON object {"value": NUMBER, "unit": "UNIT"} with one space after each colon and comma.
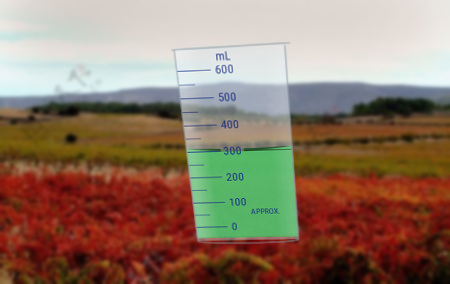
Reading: {"value": 300, "unit": "mL"}
